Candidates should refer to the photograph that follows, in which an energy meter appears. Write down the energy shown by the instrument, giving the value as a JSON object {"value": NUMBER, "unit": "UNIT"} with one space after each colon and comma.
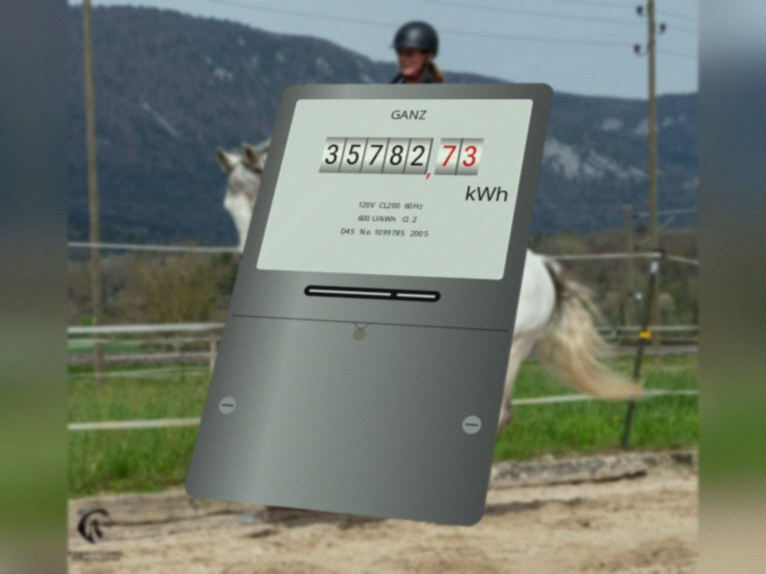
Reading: {"value": 35782.73, "unit": "kWh"}
